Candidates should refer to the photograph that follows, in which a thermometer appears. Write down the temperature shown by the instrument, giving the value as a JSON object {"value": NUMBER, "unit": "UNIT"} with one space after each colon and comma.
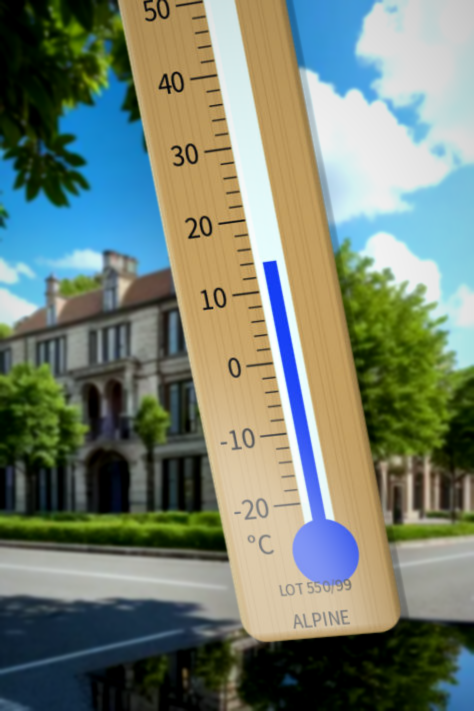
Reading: {"value": 14, "unit": "°C"}
